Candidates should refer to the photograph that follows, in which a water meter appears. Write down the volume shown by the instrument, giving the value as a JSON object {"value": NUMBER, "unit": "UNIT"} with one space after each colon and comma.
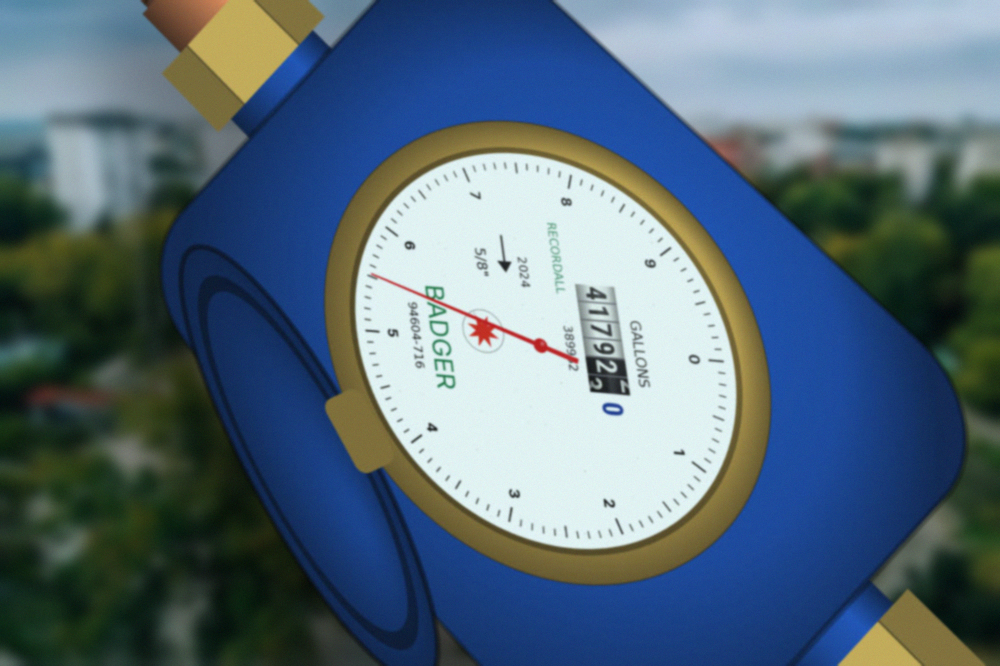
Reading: {"value": 4179225.5, "unit": "gal"}
